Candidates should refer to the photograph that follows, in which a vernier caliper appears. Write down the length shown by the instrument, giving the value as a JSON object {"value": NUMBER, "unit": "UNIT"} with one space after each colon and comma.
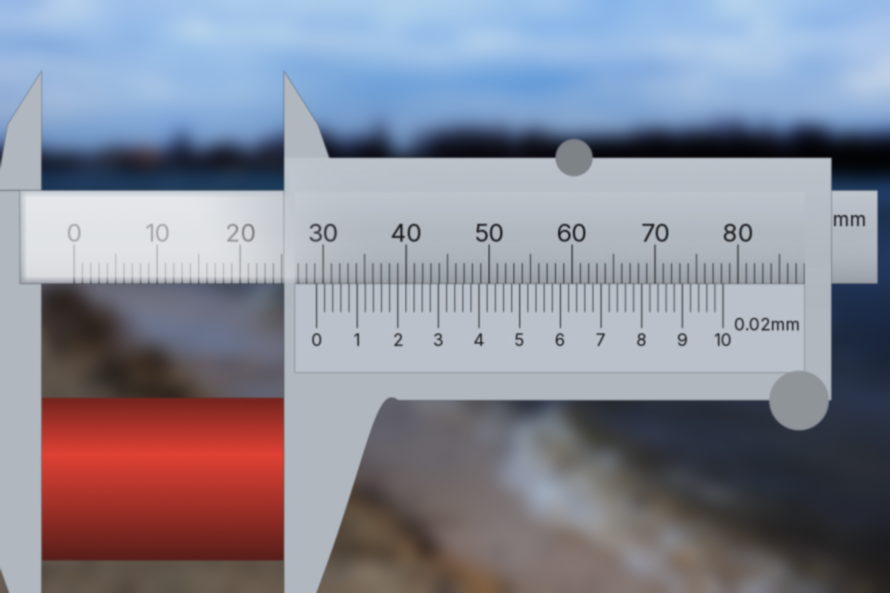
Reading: {"value": 29.2, "unit": "mm"}
